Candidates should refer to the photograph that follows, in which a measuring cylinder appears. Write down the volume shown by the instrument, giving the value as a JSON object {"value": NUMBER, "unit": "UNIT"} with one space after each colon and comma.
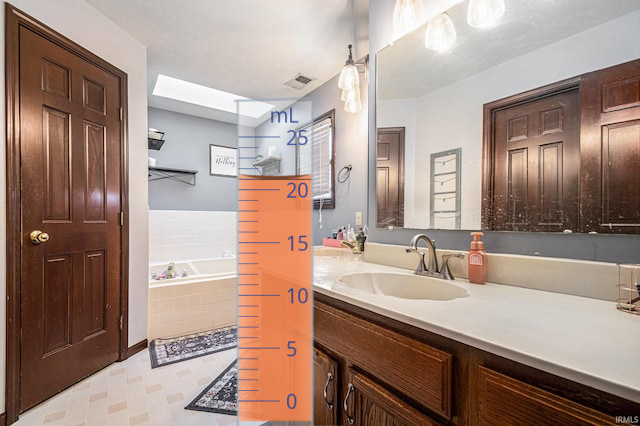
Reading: {"value": 21, "unit": "mL"}
